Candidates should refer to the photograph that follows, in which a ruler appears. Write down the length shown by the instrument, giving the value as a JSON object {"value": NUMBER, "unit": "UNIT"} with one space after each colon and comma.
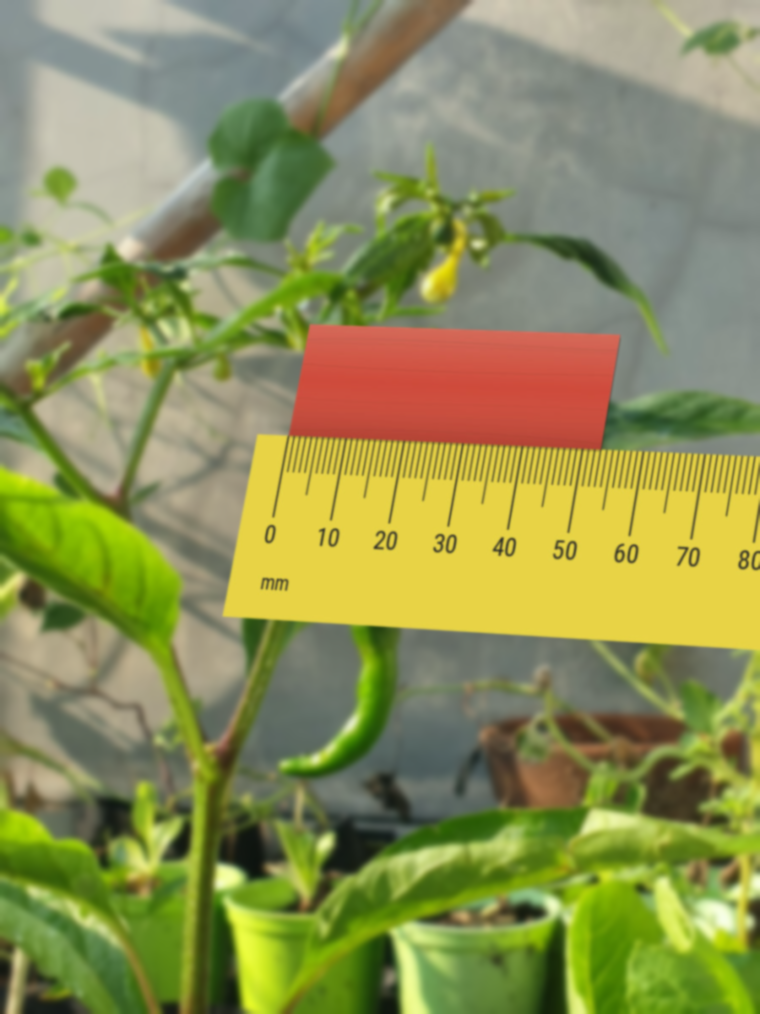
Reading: {"value": 53, "unit": "mm"}
